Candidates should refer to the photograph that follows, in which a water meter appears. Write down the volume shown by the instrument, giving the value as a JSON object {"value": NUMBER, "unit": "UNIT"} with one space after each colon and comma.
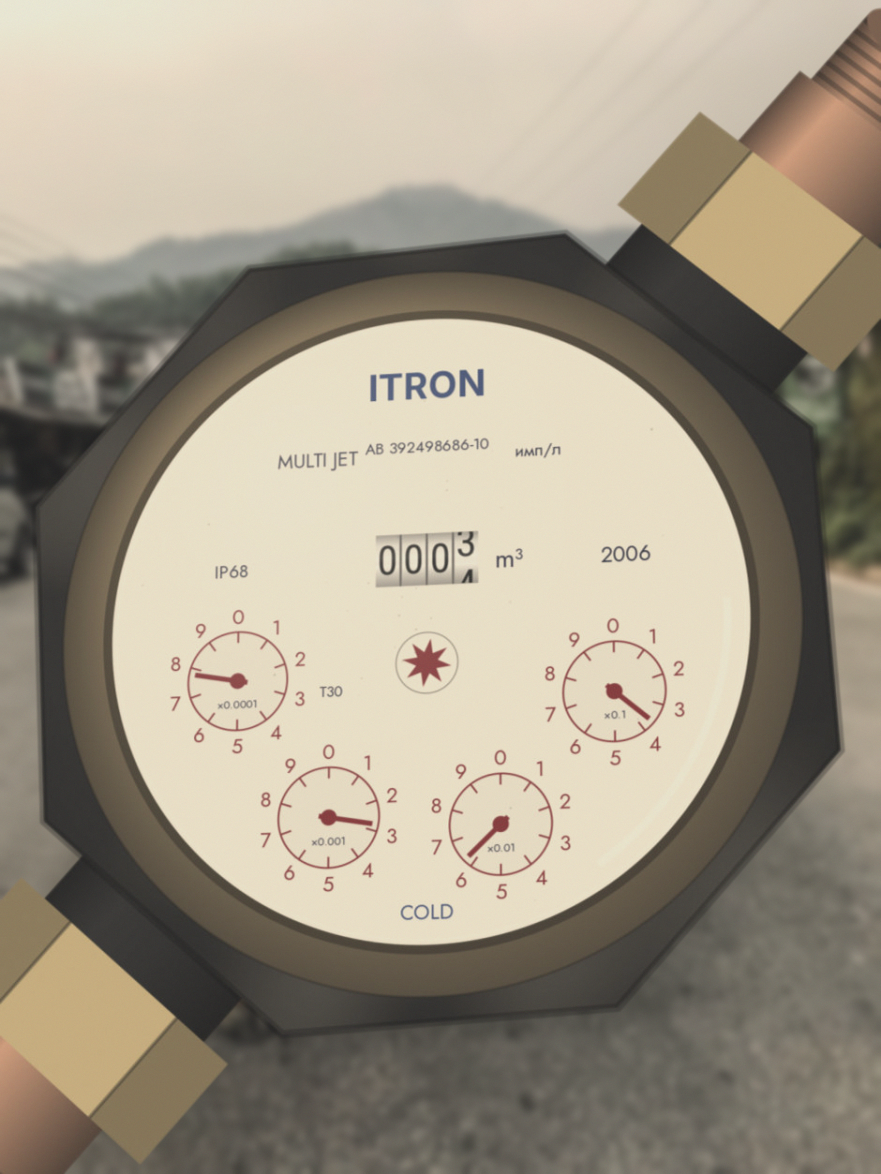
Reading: {"value": 3.3627, "unit": "m³"}
